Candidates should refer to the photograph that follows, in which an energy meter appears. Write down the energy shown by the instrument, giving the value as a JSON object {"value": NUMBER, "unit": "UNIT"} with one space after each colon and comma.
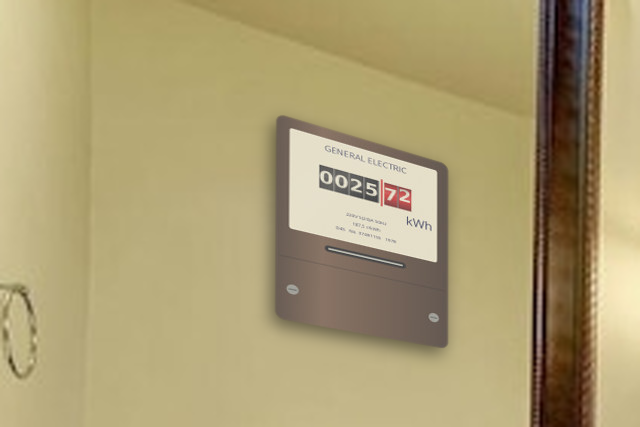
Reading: {"value": 25.72, "unit": "kWh"}
